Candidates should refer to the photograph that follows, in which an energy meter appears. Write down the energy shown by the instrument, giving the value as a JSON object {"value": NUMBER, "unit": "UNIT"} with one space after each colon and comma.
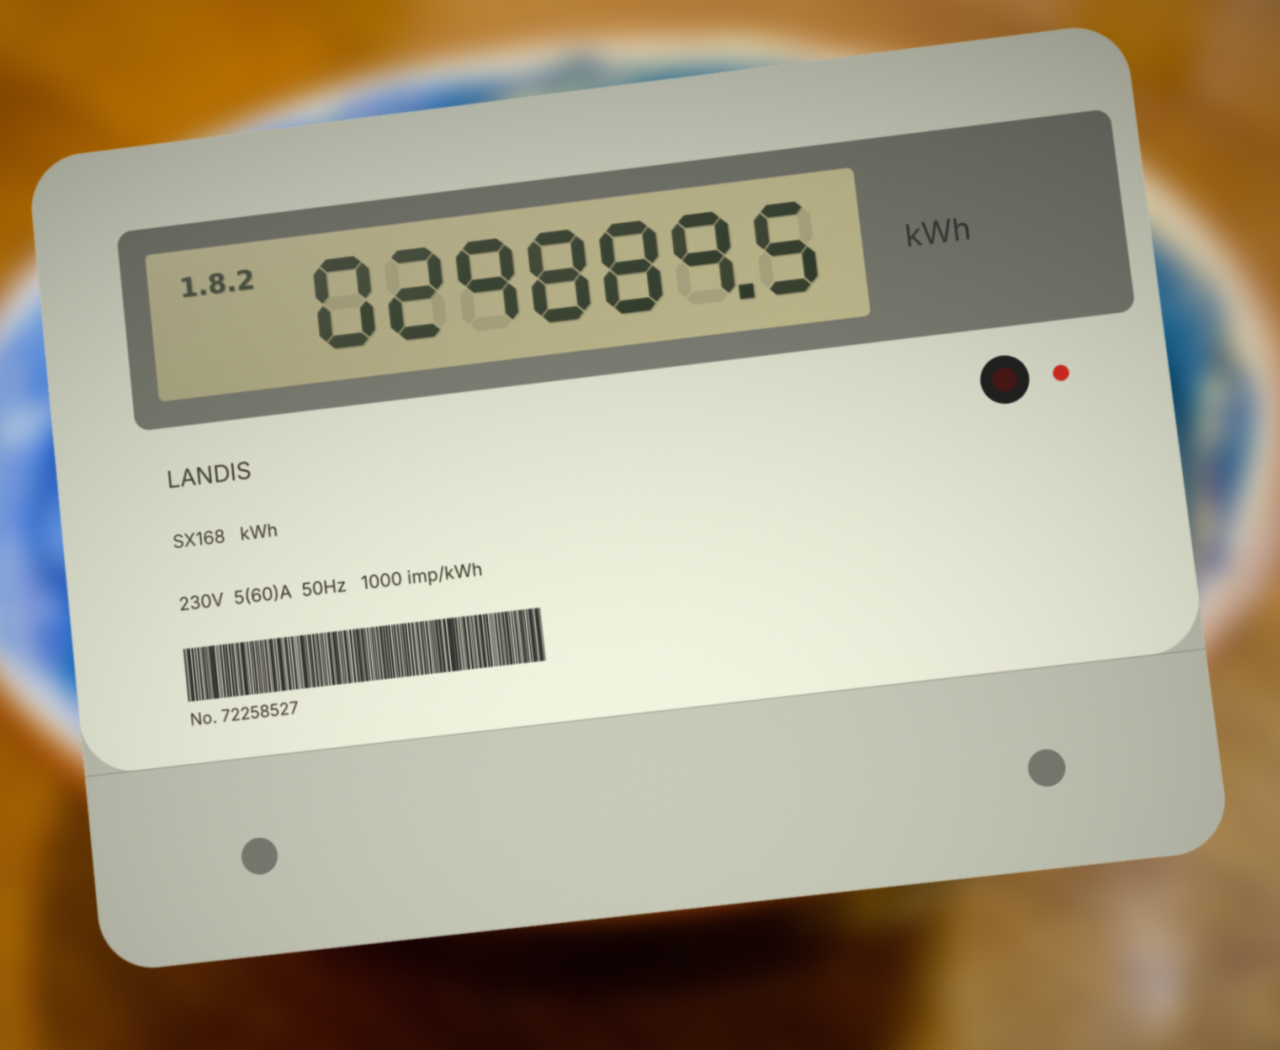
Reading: {"value": 29889.5, "unit": "kWh"}
